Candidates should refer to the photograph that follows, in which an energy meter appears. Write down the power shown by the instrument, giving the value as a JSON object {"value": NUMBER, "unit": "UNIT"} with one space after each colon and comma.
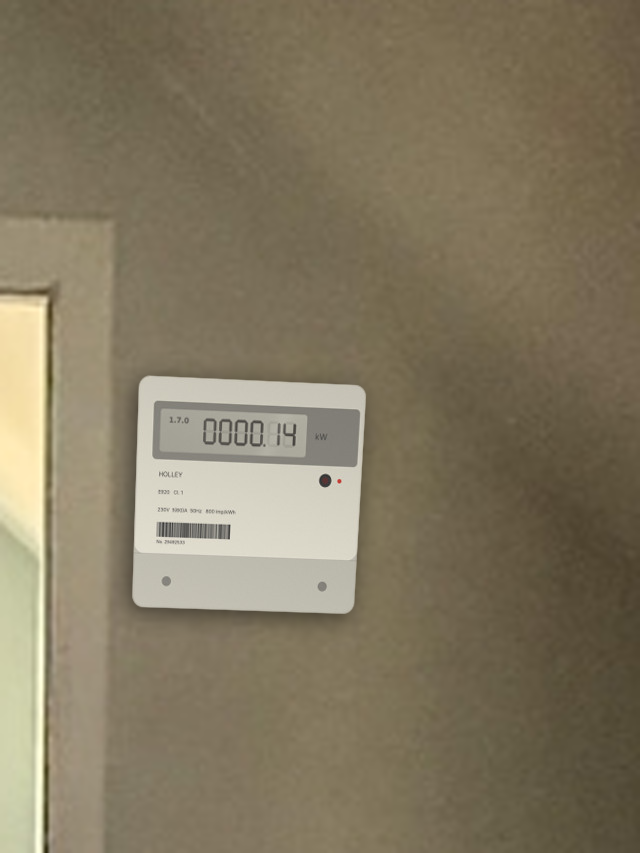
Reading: {"value": 0.14, "unit": "kW"}
